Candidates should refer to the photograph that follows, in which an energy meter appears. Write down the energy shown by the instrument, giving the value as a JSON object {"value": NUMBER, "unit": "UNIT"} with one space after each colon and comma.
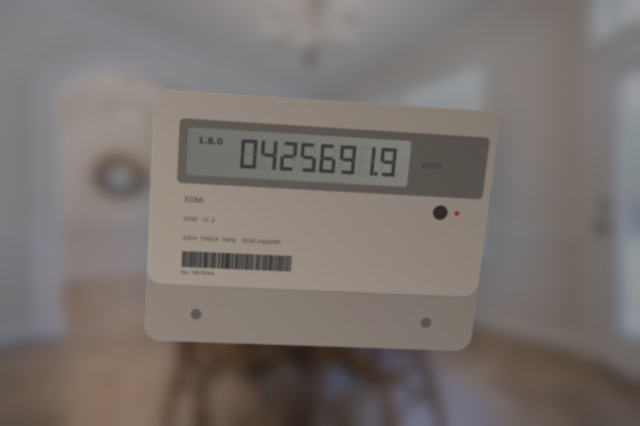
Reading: {"value": 425691.9, "unit": "kWh"}
